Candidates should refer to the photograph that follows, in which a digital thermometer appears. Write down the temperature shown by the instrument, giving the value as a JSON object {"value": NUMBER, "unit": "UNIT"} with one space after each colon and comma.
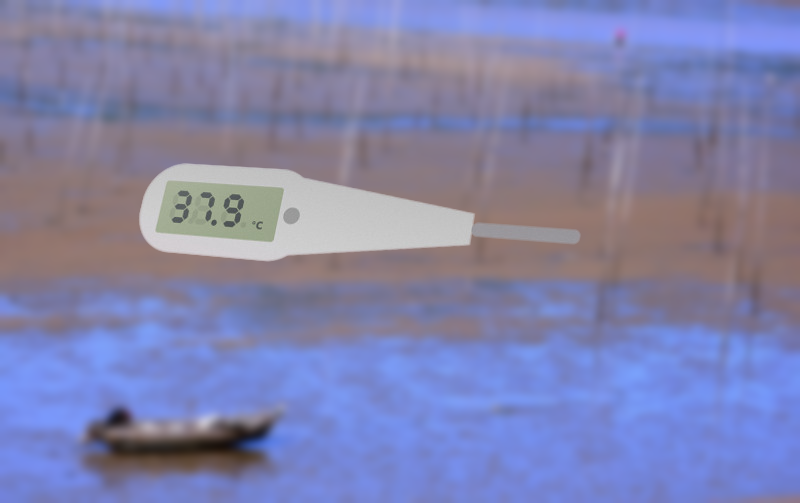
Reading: {"value": 37.9, "unit": "°C"}
